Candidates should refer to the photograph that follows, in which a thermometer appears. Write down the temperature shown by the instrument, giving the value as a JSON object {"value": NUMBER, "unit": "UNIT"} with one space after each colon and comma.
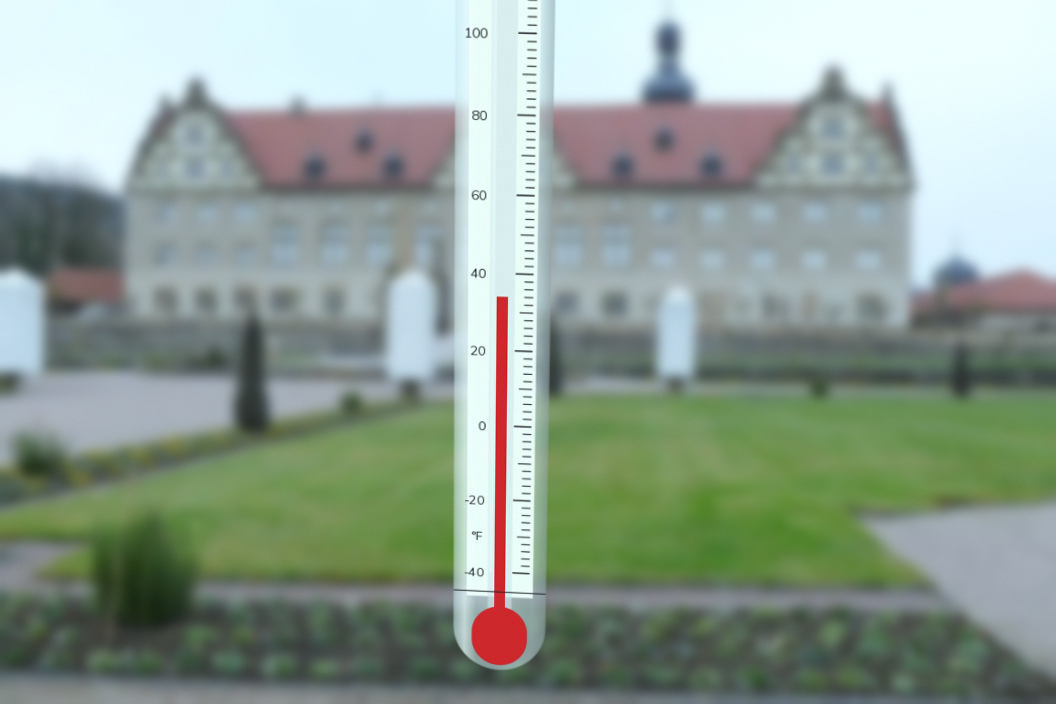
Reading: {"value": 34, "unit": "°F"}
